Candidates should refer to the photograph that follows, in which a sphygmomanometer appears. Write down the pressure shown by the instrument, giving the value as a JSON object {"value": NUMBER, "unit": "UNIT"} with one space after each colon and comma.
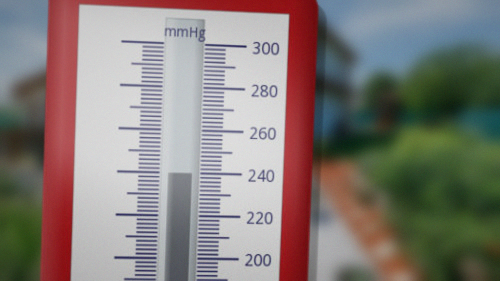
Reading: {"value": 240, "unit": "mmHg"}
